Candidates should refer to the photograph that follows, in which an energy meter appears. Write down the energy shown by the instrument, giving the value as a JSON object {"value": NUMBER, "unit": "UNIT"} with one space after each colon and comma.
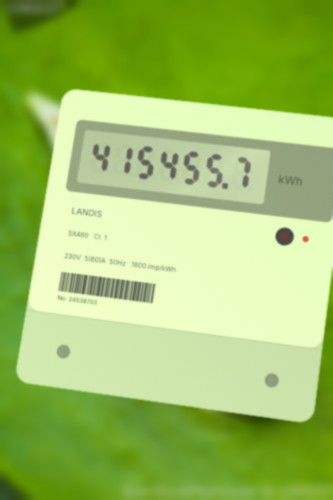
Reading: {"value": 415455.7, "unit": "kWh"}
